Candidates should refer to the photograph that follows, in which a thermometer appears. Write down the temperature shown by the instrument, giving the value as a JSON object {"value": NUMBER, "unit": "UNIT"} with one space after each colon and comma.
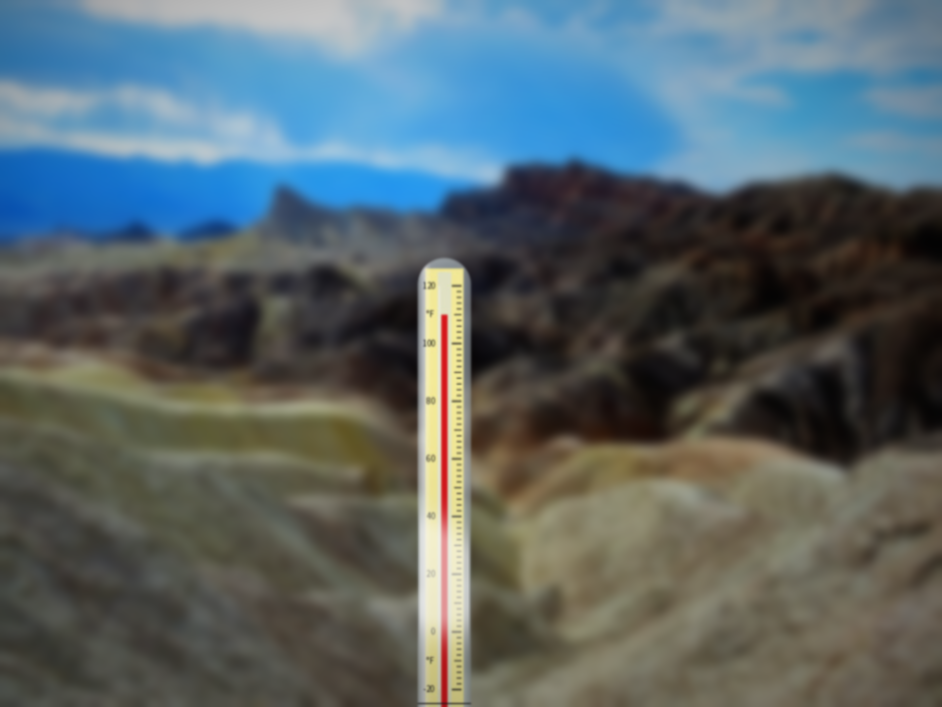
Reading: {"value": 110, "unit": "°F"}
